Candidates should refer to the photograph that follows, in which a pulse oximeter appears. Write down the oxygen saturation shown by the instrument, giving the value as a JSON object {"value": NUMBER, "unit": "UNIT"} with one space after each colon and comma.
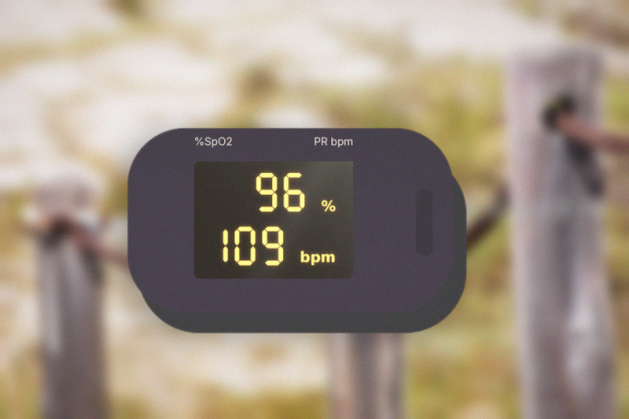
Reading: {"value": 96, "unit": "%"}
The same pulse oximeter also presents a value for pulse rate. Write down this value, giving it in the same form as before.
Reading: {"value": 109, "unit": "bpm"}
